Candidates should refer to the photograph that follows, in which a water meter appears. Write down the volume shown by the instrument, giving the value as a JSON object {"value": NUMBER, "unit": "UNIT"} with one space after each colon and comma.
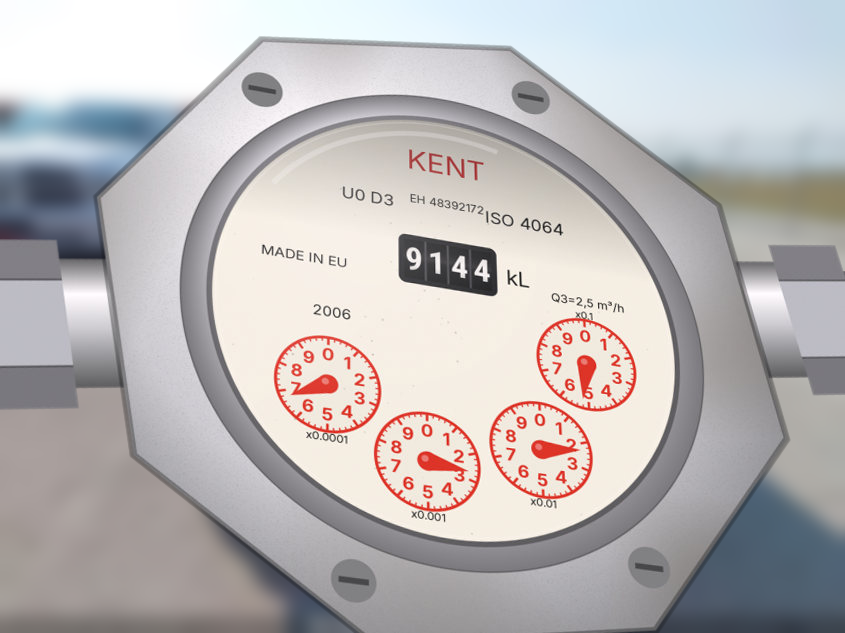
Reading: {"value": 9144.5226, "unit": "kL"}
